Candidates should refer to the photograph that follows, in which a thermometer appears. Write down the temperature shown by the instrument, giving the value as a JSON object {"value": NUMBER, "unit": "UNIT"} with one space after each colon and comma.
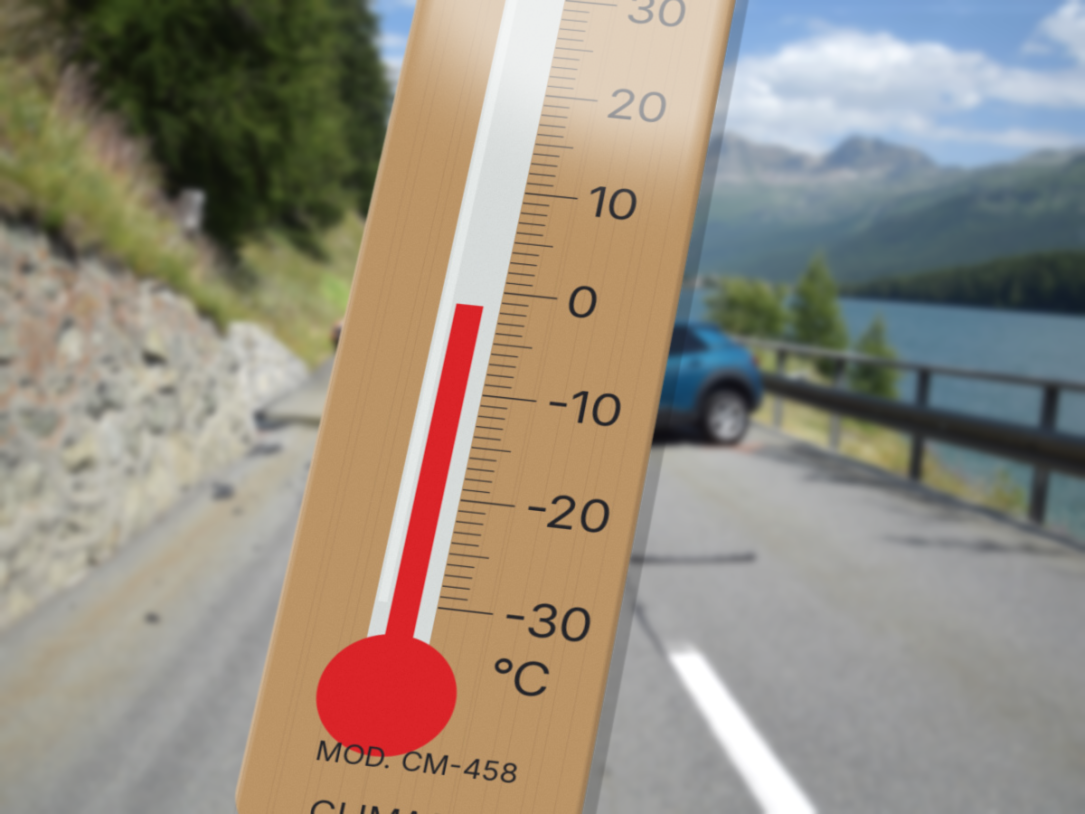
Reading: {"value": -1.5, "unit": "°C"}
